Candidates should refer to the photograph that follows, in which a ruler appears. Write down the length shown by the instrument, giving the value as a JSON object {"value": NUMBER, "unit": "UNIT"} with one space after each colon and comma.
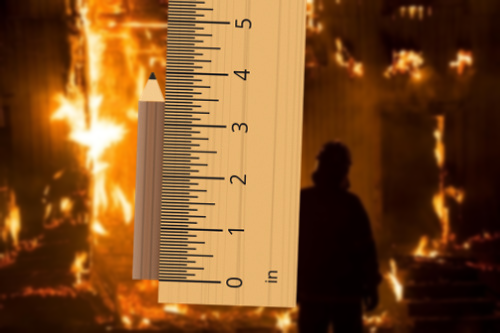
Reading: {"value": 4, "unit": "in"}
